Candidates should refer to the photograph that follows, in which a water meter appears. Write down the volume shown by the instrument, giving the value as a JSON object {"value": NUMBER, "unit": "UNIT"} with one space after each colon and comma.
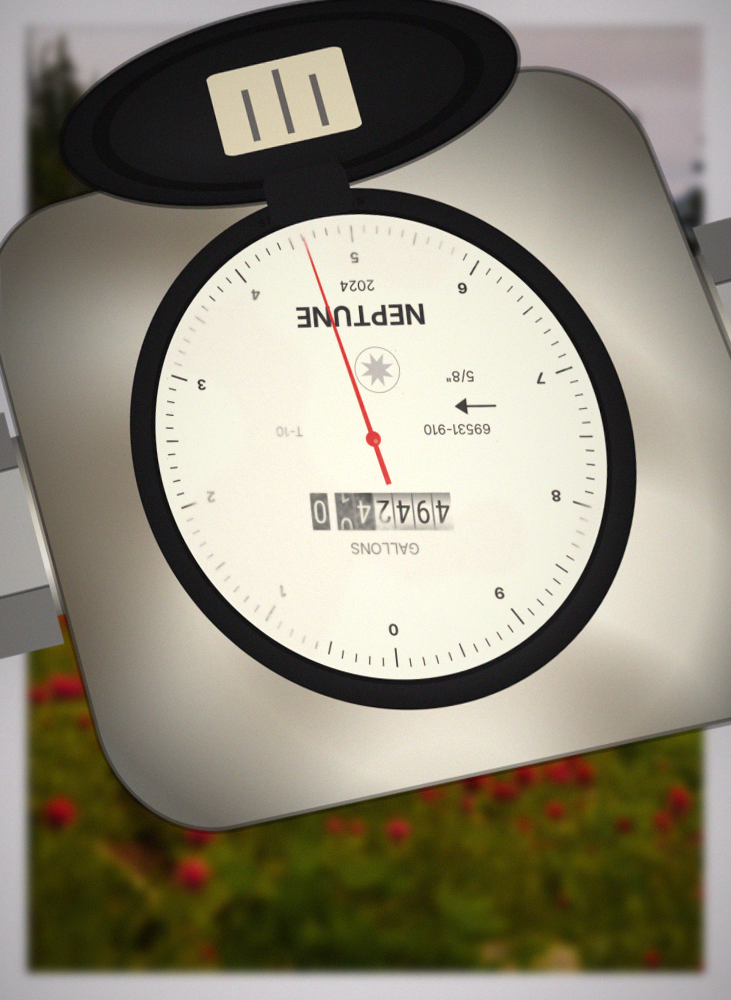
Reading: {"value": 4942404.6, "unit": "gal"}
